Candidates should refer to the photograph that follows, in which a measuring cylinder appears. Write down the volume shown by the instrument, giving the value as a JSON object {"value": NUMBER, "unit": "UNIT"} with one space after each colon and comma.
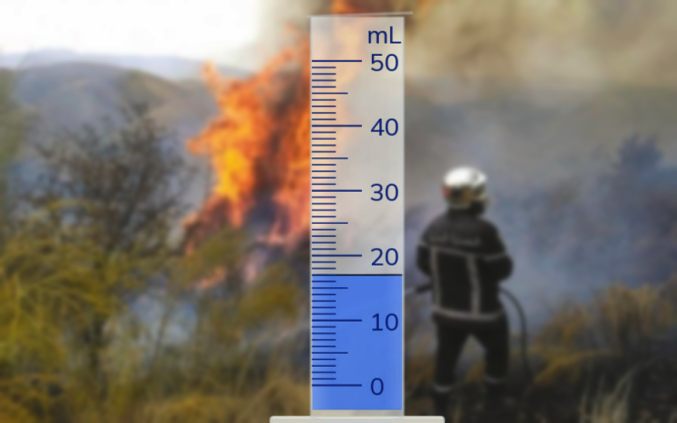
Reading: {"value": 17, "unit": "mL"}
